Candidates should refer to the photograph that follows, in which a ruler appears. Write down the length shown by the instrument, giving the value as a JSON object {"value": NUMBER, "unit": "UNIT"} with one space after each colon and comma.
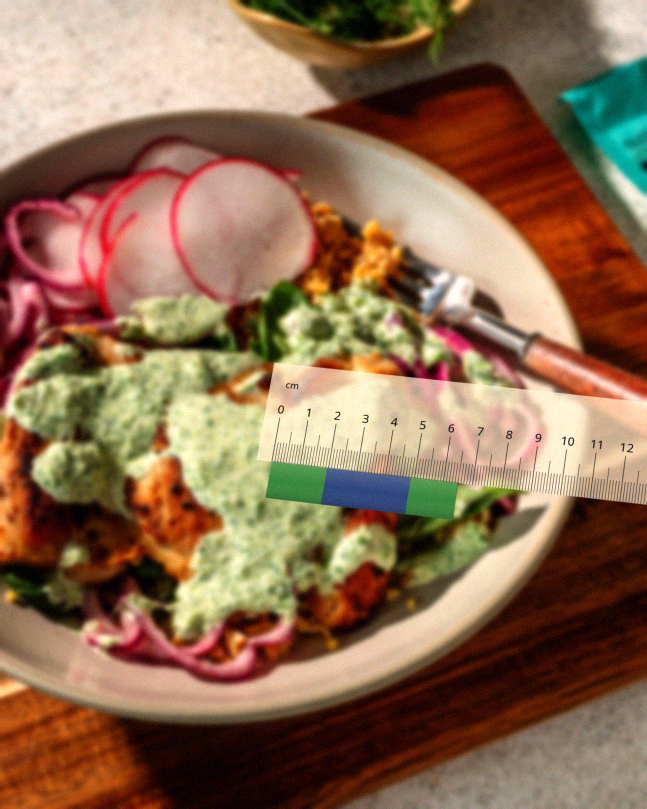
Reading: {"value": 6.5, "unit": "cm"}
